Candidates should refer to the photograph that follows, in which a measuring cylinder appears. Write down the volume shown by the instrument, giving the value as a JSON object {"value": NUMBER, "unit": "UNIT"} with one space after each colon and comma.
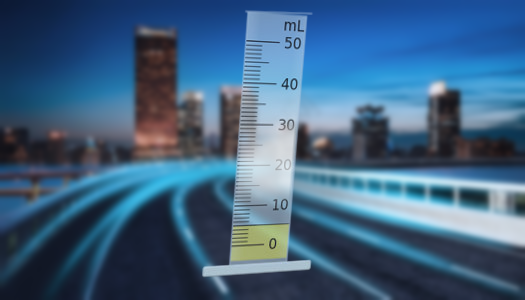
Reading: {"value": 5, "unit": "mL"}
